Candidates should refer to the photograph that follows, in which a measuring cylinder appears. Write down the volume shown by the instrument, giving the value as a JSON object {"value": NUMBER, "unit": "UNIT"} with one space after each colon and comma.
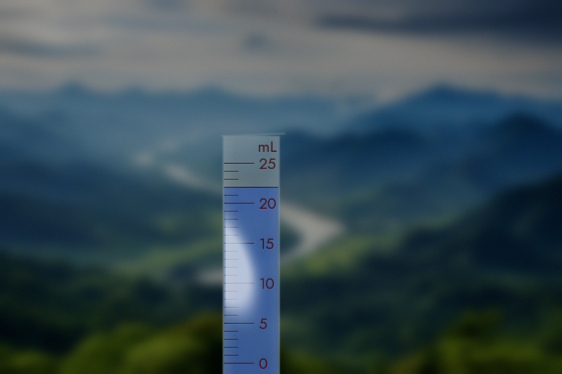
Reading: {"value": 22, "unit": "mL"}
